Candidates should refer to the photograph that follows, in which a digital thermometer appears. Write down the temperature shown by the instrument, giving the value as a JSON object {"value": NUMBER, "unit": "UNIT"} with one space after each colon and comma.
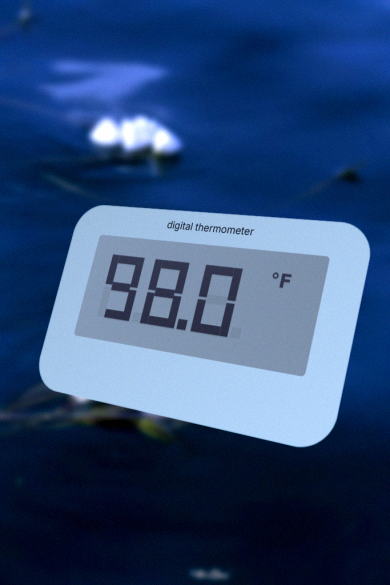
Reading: {"value": 98.0, "unit": "°F"}
